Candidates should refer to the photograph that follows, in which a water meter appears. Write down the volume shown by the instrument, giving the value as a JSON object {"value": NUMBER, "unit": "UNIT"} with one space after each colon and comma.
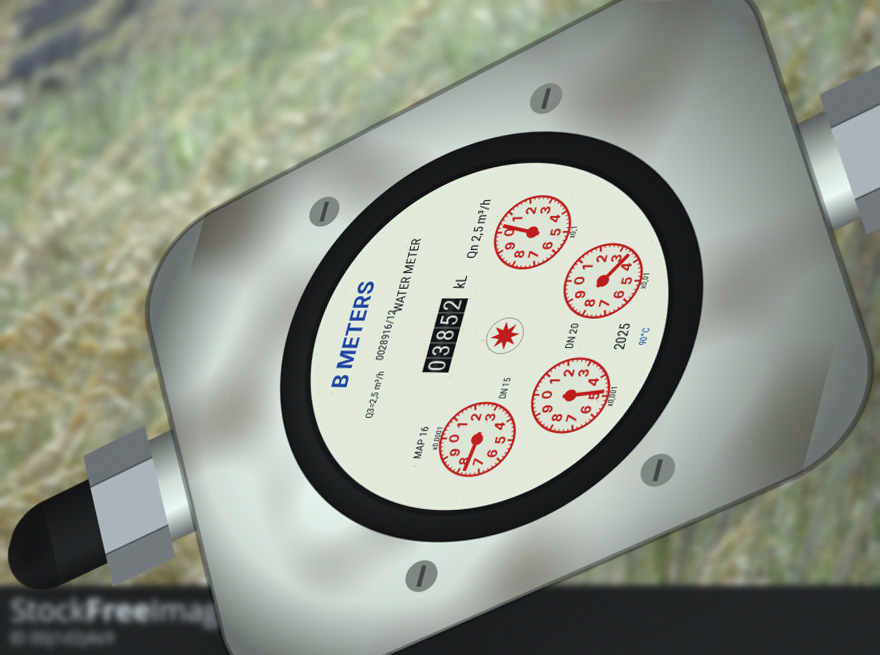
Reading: {"value": 3852.0347, "unit": "kL"}
